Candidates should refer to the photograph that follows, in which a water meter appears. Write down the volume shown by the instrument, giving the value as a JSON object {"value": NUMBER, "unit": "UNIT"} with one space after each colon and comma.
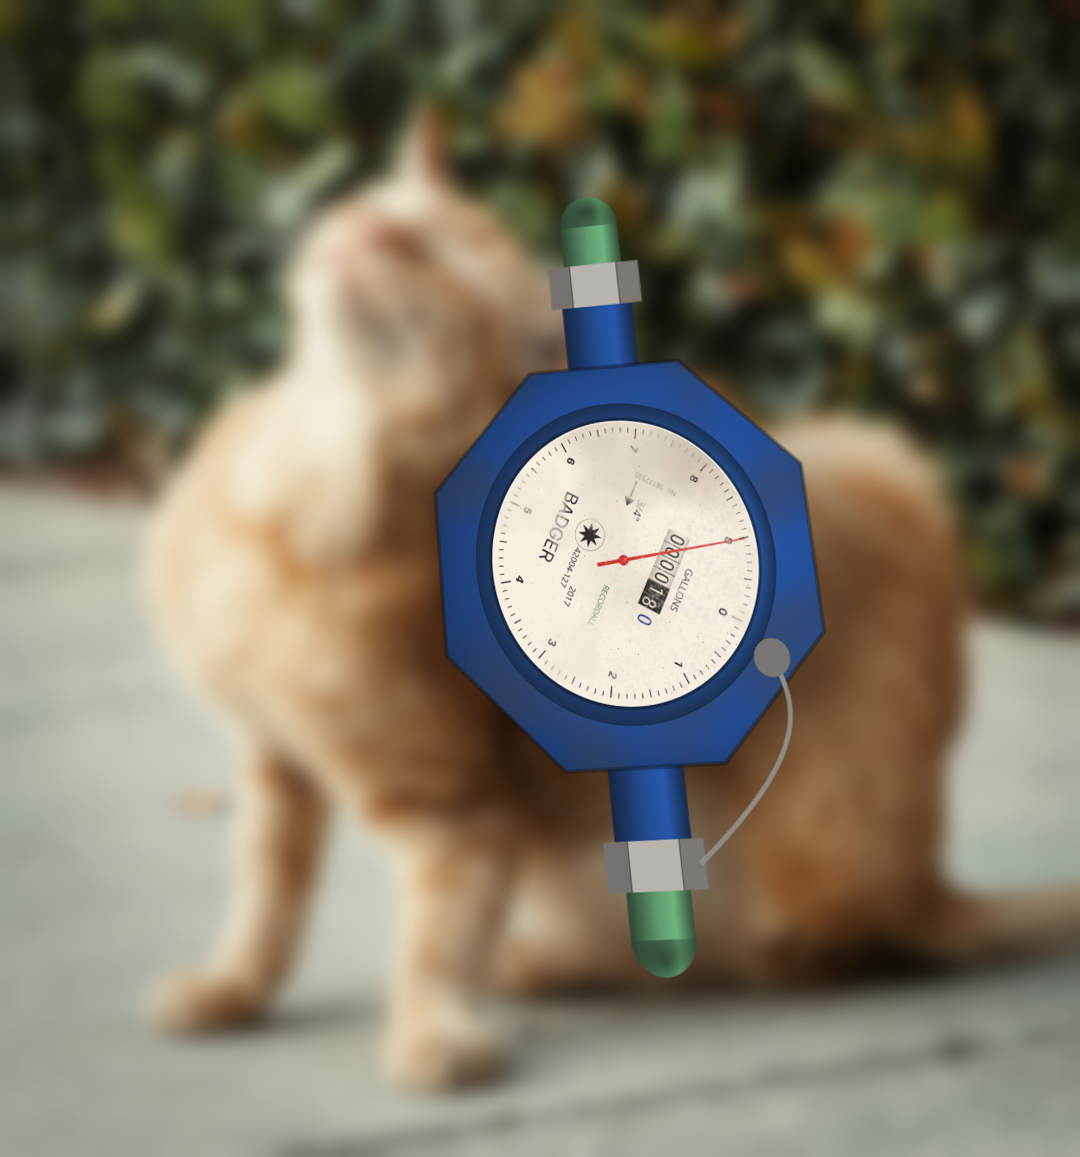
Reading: {"value": 179.0, "unit": "gal"}
